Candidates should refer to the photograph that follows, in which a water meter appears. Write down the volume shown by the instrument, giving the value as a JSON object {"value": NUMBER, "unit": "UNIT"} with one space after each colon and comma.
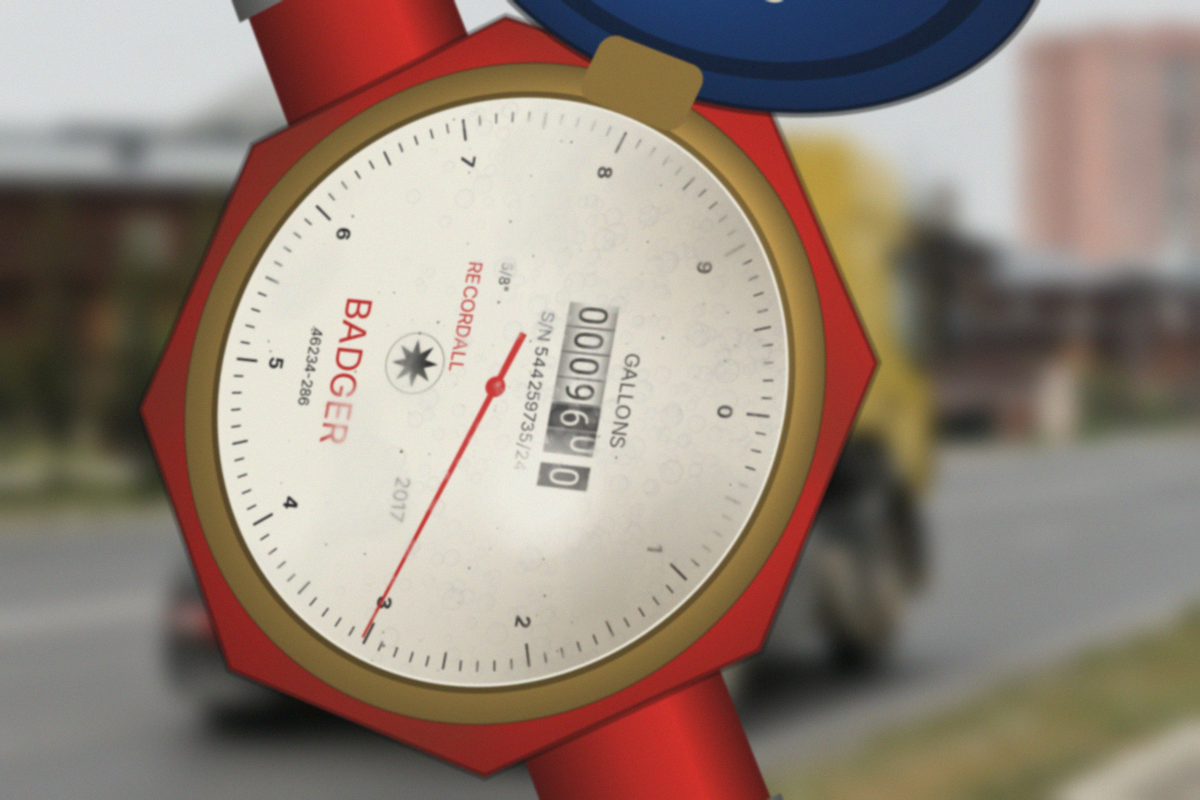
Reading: {"value": 9603.0, "unit": "gal"}
